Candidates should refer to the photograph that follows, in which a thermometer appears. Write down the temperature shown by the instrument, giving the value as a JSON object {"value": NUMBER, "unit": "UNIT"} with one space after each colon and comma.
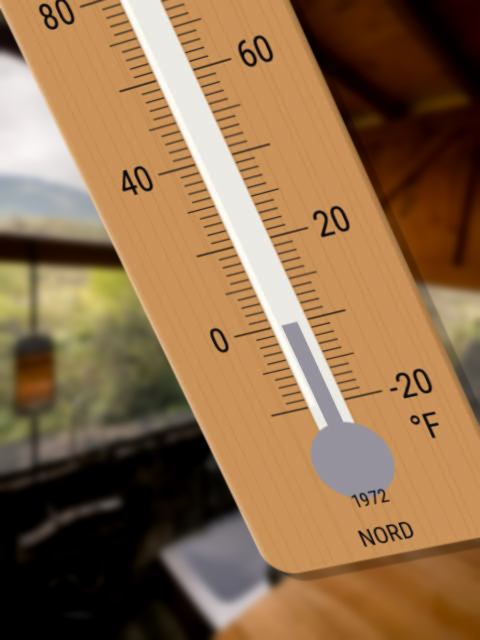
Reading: {"value": 0, "unit": "°F"}
